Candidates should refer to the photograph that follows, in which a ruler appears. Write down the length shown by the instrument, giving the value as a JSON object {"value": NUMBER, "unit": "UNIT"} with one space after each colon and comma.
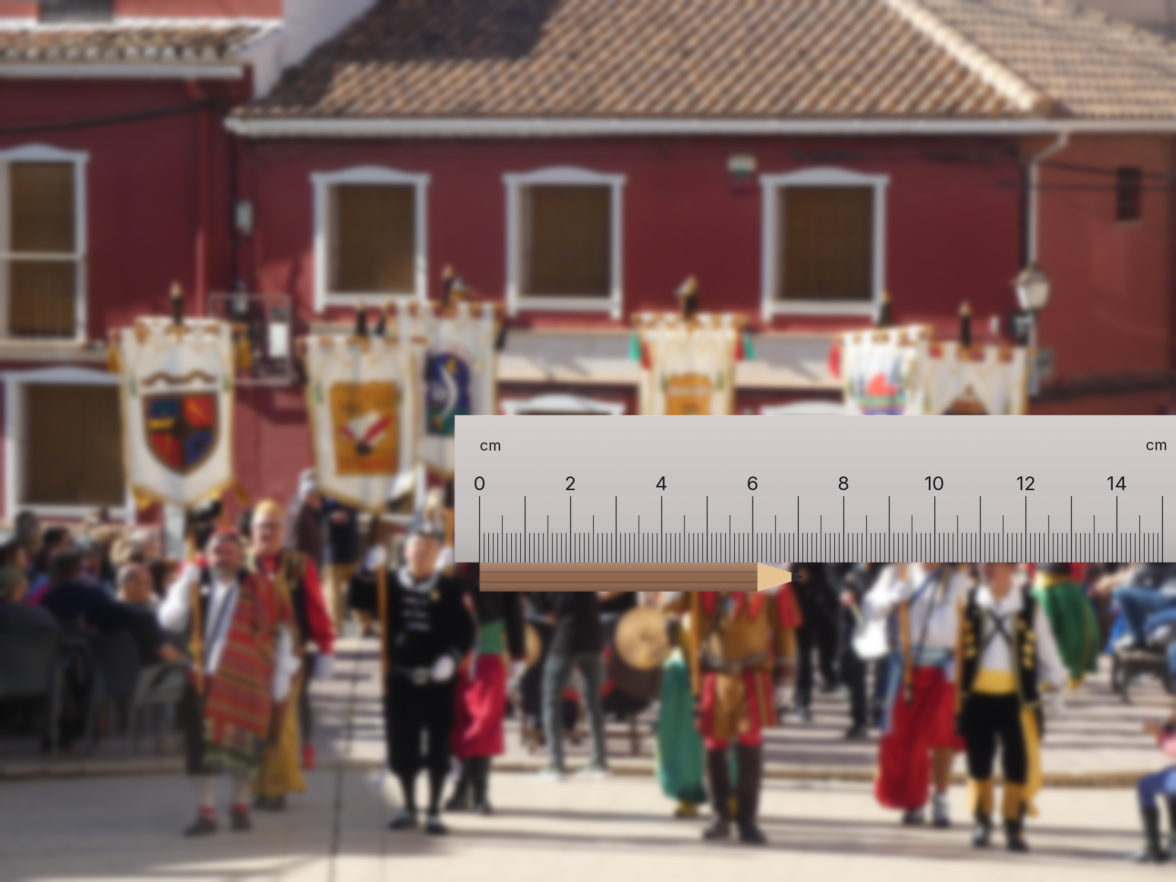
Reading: {"value": 7.1, "unit": "cm"}
